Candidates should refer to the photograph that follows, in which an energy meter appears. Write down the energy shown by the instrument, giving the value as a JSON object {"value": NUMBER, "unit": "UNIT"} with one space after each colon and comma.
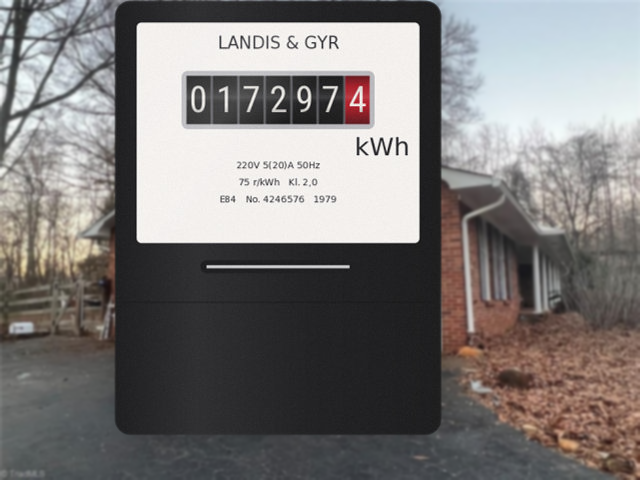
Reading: {"value": 17297.4, "unit": "kWh"}
